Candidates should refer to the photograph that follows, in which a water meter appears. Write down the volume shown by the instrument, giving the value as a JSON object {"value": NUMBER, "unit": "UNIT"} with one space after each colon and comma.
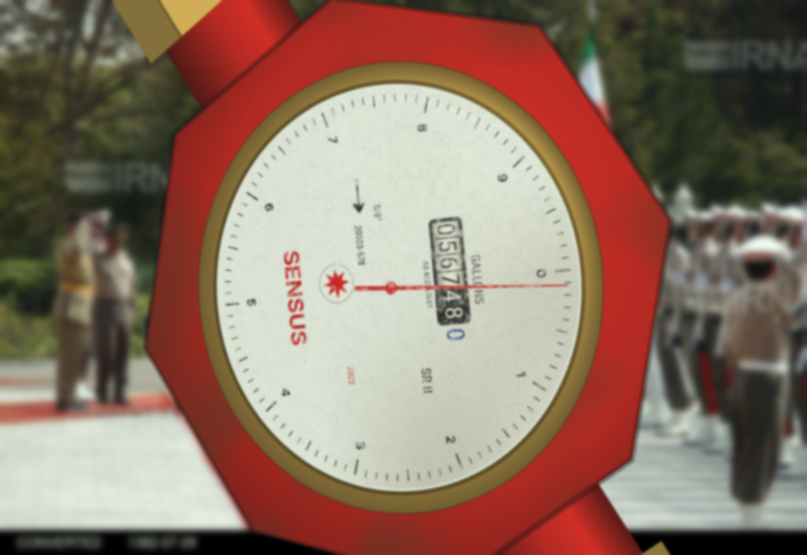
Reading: {"value": 567480.1, "unit": "gal"}
